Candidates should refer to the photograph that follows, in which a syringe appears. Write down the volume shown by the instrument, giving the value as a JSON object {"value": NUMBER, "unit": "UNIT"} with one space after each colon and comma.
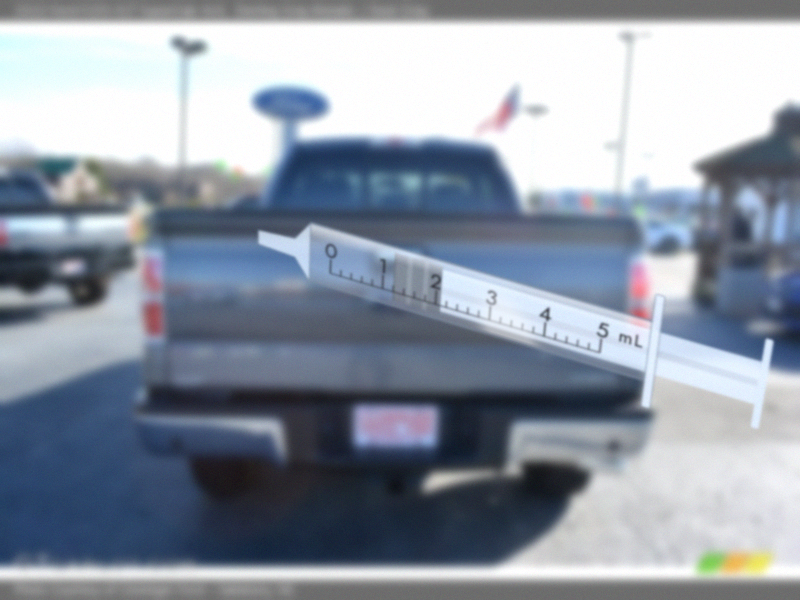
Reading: {"value": 1.2, "unit": "mL"}
